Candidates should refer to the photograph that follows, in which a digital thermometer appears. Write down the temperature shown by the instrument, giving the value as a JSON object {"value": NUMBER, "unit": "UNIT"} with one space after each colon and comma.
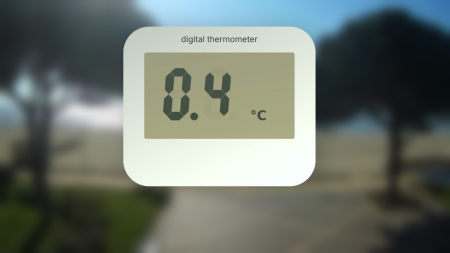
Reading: {"value": 0.4, "unit": "°C"}
